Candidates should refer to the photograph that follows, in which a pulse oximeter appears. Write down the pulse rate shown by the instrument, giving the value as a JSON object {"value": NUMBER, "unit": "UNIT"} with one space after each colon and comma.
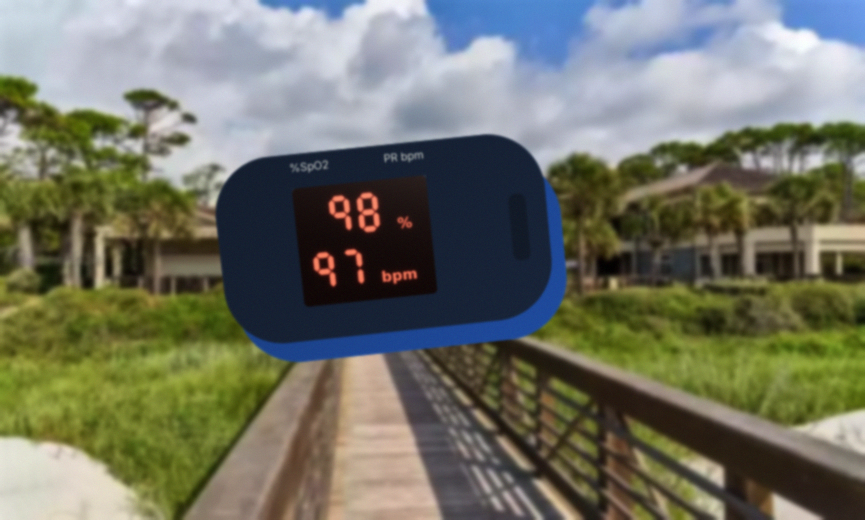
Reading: {"value": 97, "unit": "bpm"}
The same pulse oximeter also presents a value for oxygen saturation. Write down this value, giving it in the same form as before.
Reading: {"value": 98, "unit": "%"}
